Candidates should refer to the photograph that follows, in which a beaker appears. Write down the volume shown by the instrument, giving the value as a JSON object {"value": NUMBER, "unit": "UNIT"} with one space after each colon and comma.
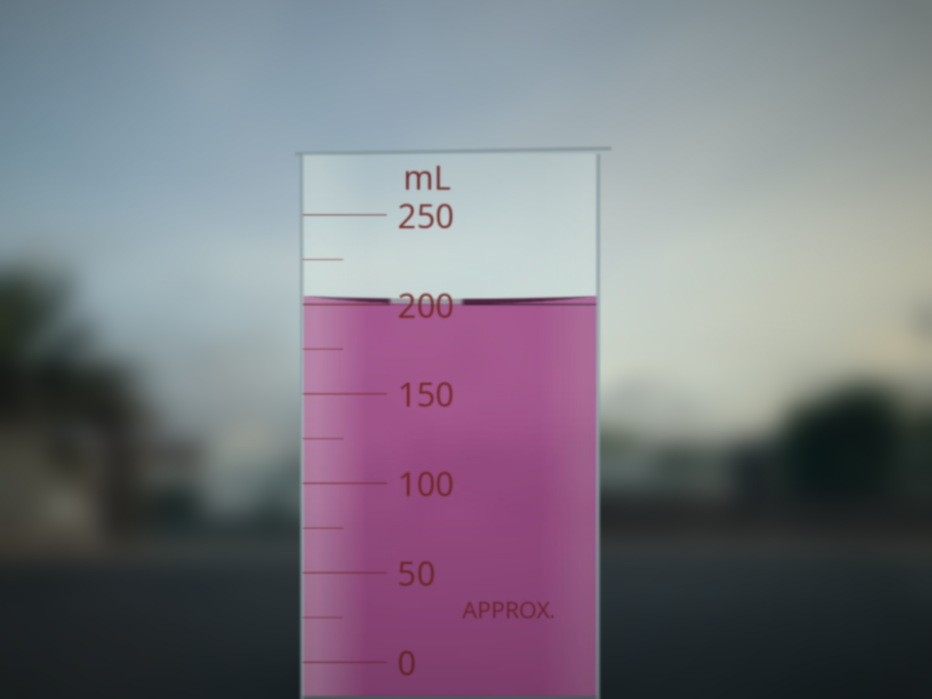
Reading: {"value": 200, "unit": "mL"}
